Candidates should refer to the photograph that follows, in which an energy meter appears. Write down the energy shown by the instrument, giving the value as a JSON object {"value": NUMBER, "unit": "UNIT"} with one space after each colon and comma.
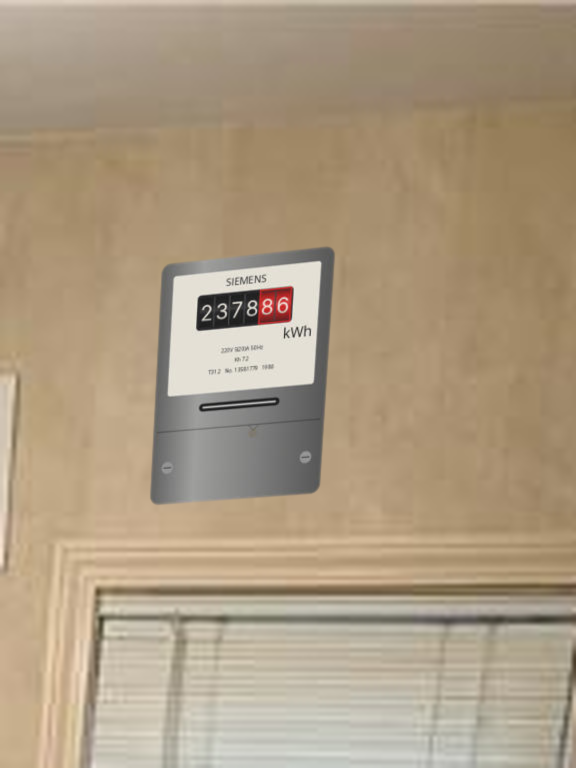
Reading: {"value": 2378.86, "unit": "kWh"}
